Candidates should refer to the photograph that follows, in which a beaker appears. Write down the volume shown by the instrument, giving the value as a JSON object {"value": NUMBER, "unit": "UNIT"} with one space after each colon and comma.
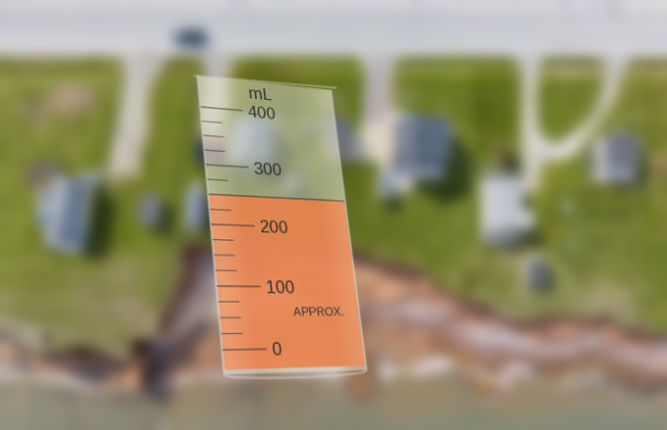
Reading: {"value": 250, "unit": "mL"}
